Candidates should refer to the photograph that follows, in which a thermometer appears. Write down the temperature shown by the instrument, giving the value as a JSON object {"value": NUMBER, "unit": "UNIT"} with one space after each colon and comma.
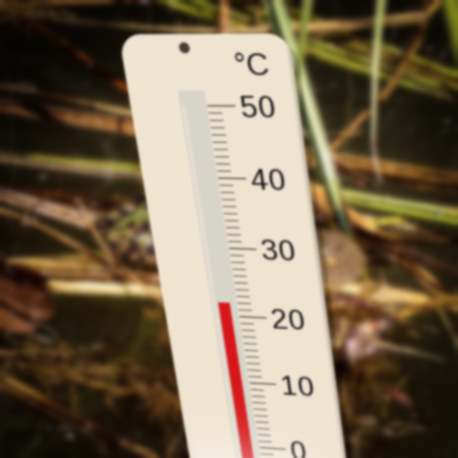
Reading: {"value": 22, "unit": "°C"}
